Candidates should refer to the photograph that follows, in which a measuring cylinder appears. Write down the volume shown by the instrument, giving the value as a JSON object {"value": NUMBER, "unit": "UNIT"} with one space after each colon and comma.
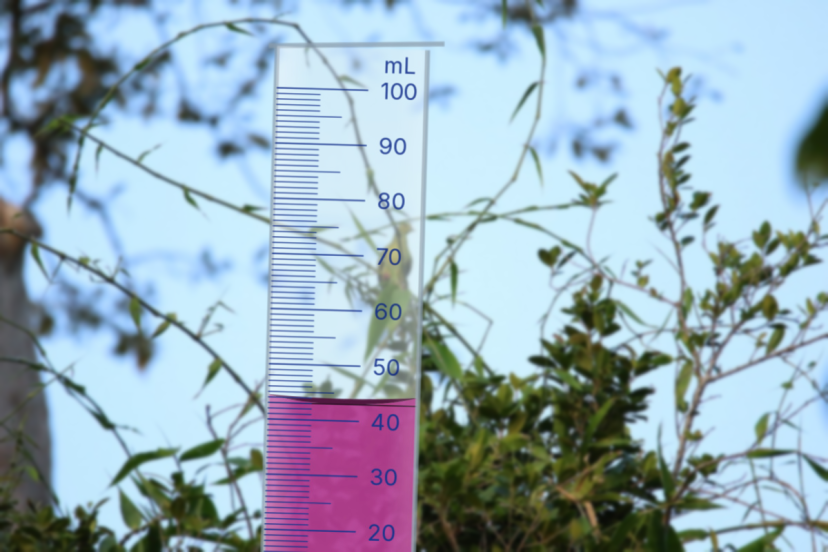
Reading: {"value": 43, "unit": "mL"}
